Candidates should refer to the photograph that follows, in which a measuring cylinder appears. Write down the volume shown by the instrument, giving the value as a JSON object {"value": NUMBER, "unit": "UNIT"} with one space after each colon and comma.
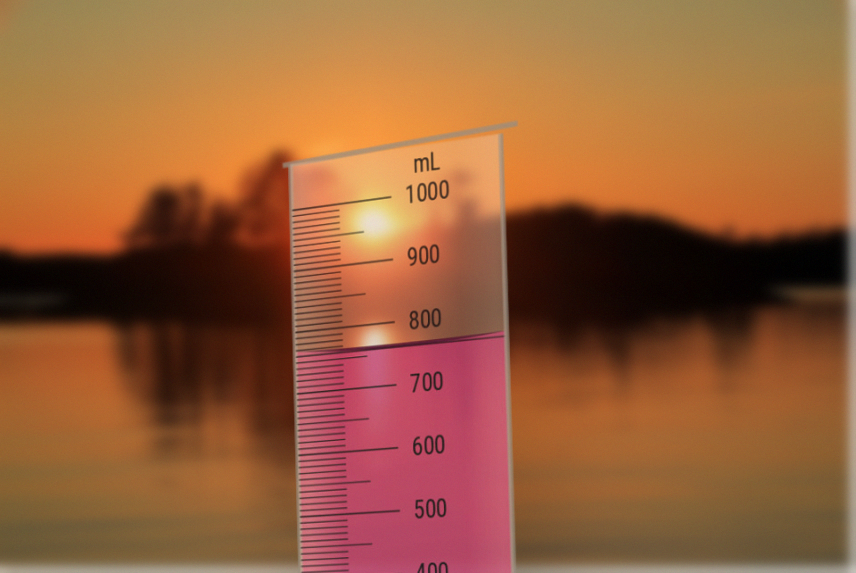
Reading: {"value": 760, "unit": "mL"}
